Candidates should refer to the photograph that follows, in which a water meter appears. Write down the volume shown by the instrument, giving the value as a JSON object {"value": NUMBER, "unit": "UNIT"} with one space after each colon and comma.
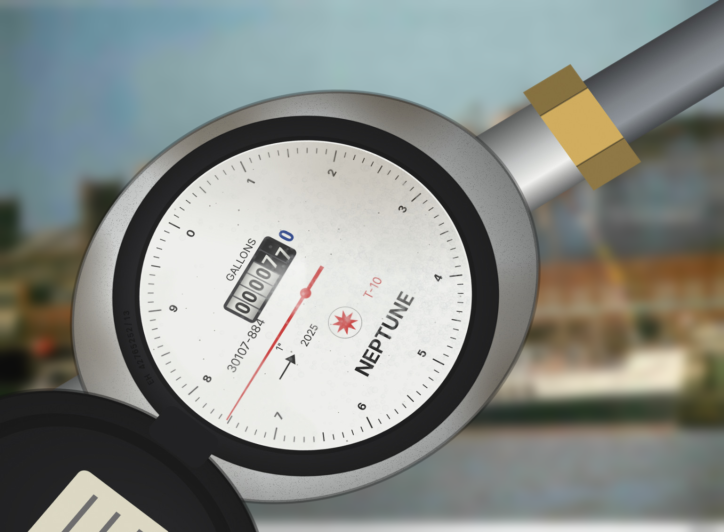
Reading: {"value": 767.5, "unit": "gal"}
